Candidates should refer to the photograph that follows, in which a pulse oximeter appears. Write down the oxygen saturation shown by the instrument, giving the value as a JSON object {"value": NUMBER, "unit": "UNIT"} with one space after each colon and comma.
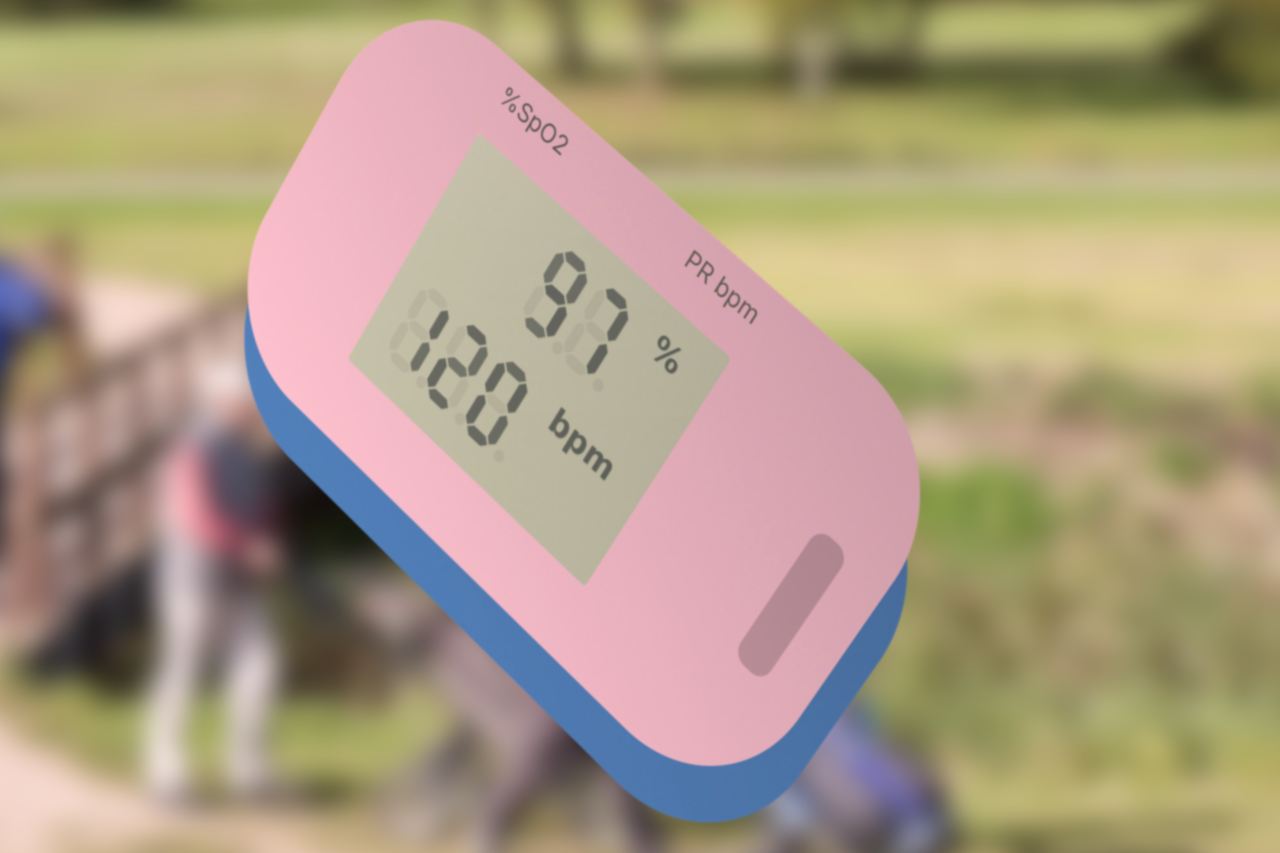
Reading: {"value": 97, "unit": "%"}
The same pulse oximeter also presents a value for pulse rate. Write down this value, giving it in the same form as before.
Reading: {"value": 120, "unit": "bpm"}
